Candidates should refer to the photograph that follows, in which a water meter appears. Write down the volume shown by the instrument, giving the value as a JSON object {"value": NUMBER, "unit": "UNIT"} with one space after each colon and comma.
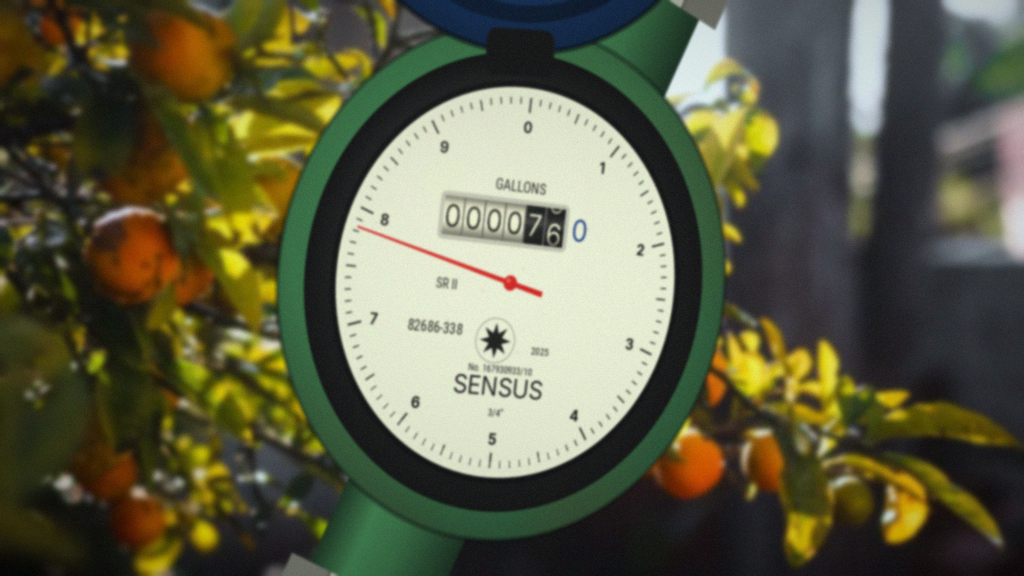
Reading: {"value": 757.8, "unit": "gal"}
